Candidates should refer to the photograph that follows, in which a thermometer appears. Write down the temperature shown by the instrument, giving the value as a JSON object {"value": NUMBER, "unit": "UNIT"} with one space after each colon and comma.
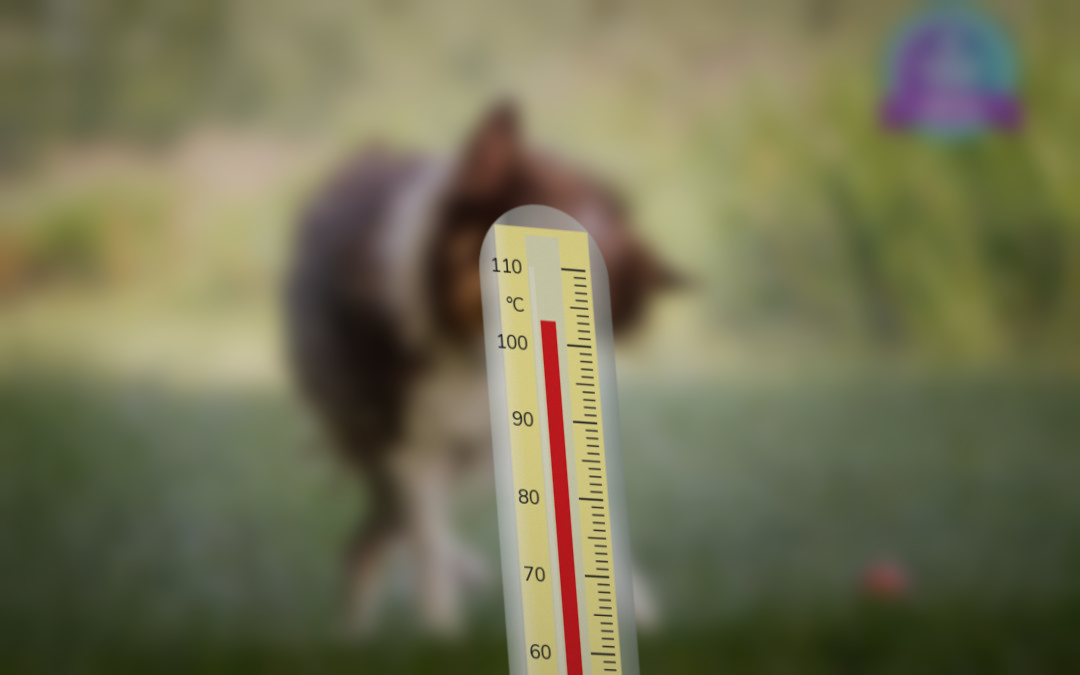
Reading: {"value": 103, "unit": "°C"}
